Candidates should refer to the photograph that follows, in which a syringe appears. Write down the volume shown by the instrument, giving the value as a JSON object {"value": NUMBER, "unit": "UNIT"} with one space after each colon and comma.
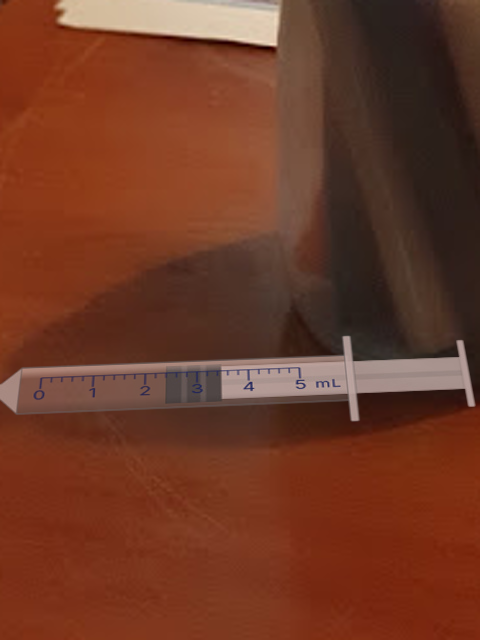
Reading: {"value": 2.4, "unit": "mL"}
